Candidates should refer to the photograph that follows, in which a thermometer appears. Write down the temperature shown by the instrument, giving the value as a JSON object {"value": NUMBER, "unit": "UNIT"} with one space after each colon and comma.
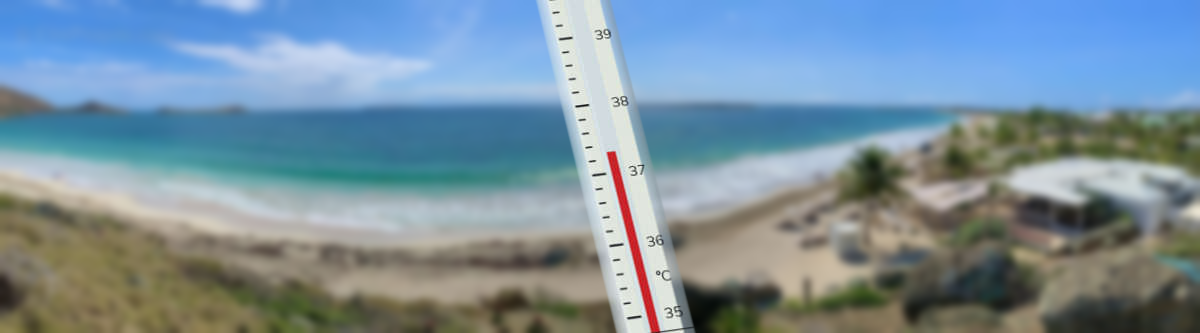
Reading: {"value": 37.3, "unit": "°C"}
